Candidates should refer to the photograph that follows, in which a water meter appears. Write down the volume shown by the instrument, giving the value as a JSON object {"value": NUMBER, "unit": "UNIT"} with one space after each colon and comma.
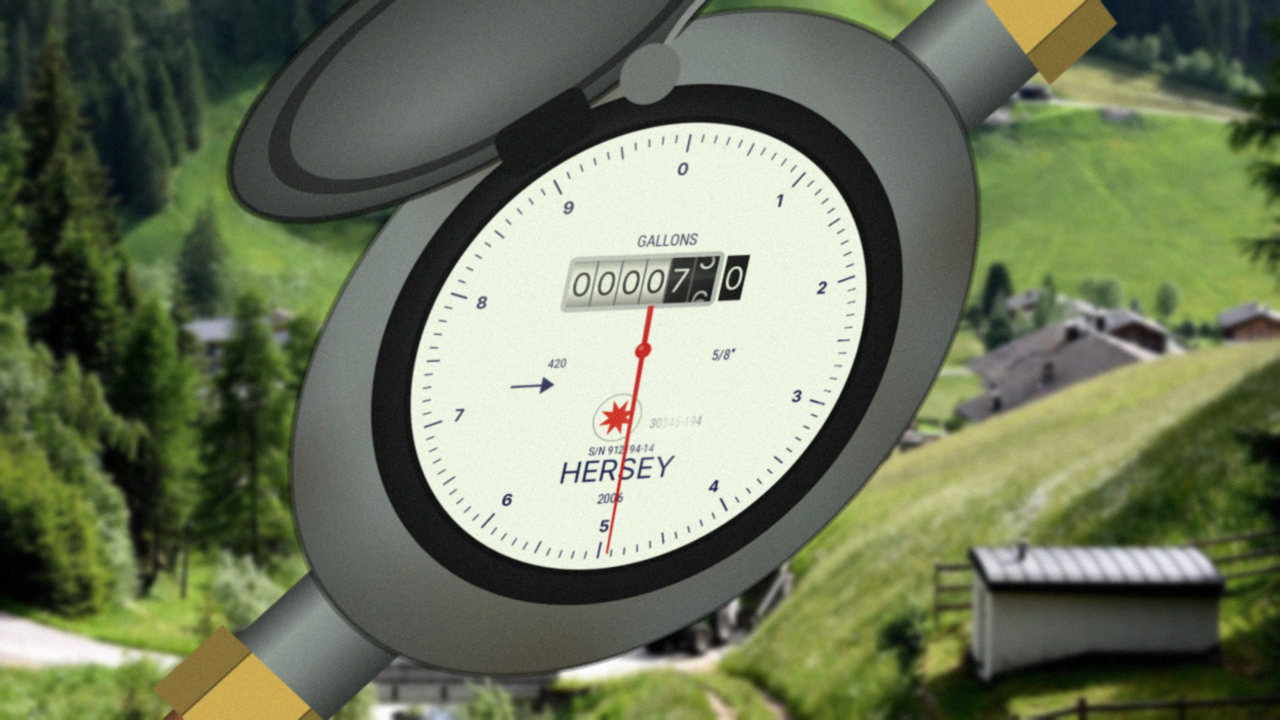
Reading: {"value": 754.9, "unit": "gal"}
